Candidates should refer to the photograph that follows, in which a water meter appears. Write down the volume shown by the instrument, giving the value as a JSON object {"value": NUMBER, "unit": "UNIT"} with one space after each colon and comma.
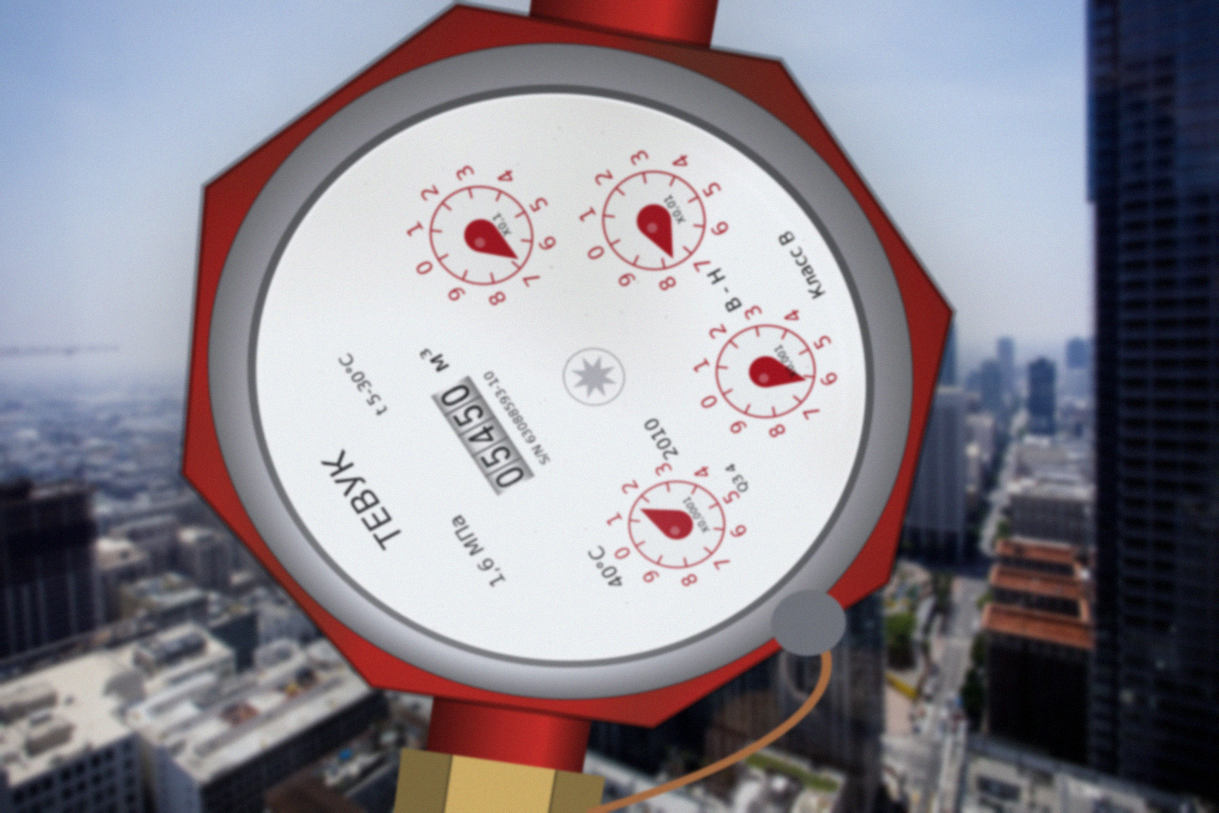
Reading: {"value": 5450.6761, "unit": "m³"}
